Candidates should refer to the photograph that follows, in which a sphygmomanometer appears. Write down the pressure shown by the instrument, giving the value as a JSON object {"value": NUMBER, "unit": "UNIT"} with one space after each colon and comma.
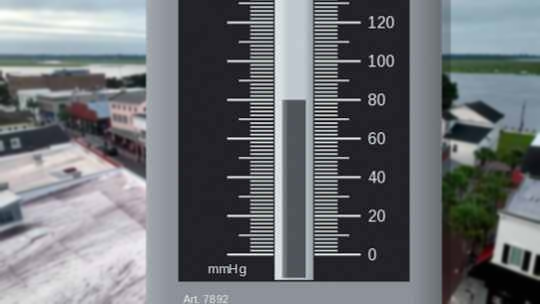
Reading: {"value": 80, "unit": "mmHg"}
